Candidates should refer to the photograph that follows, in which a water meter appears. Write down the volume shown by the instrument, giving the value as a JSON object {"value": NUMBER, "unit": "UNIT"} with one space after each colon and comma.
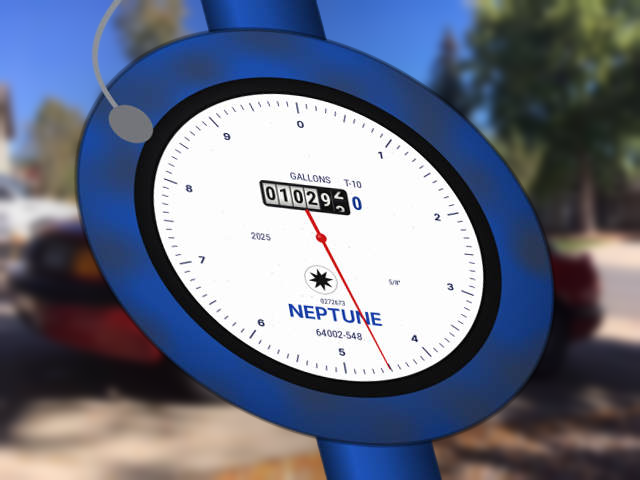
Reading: {"value": 102924.5, "unit": "gal"}
